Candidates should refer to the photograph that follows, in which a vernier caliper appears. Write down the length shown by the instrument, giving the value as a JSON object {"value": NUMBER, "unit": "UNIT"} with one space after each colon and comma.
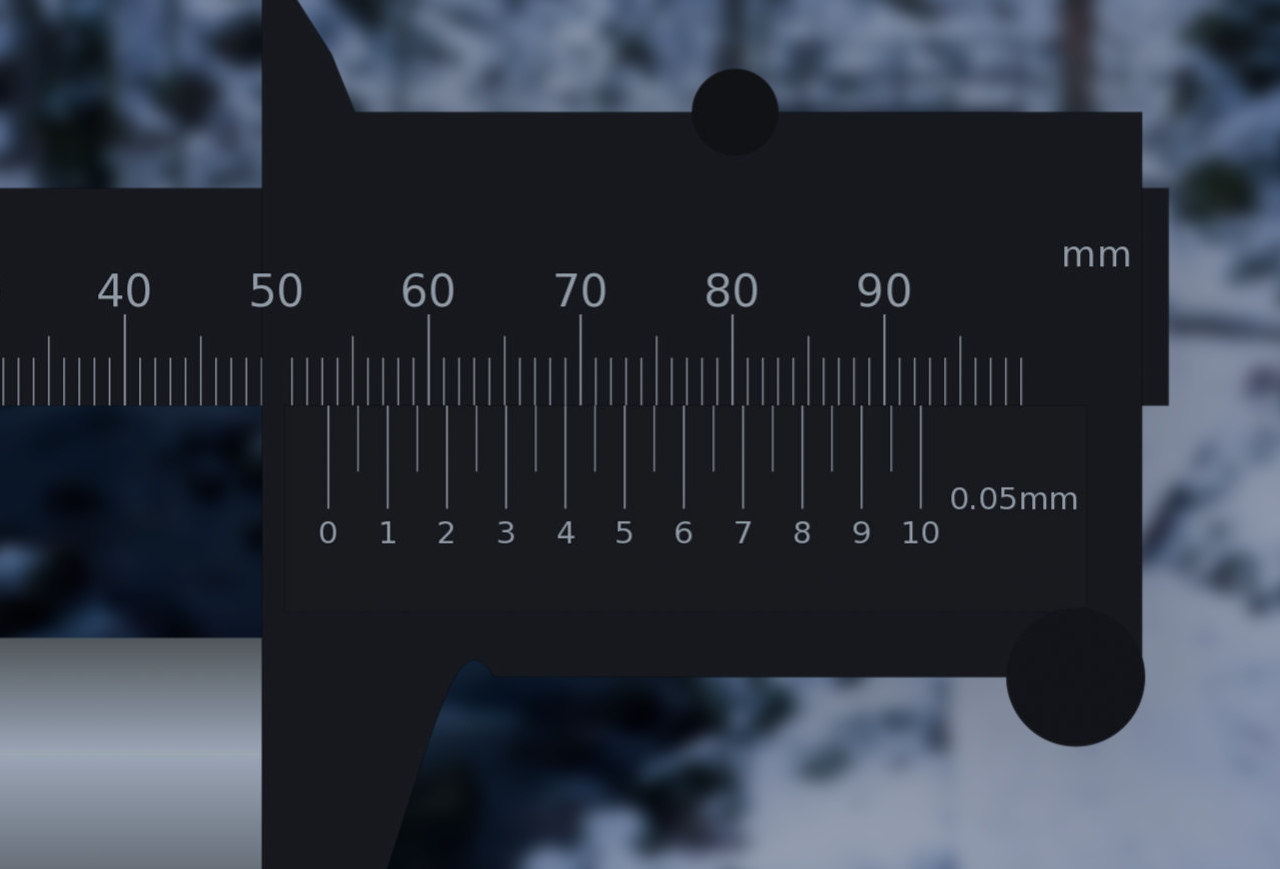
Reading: {"value": 53.4, "unit": "mm"}
